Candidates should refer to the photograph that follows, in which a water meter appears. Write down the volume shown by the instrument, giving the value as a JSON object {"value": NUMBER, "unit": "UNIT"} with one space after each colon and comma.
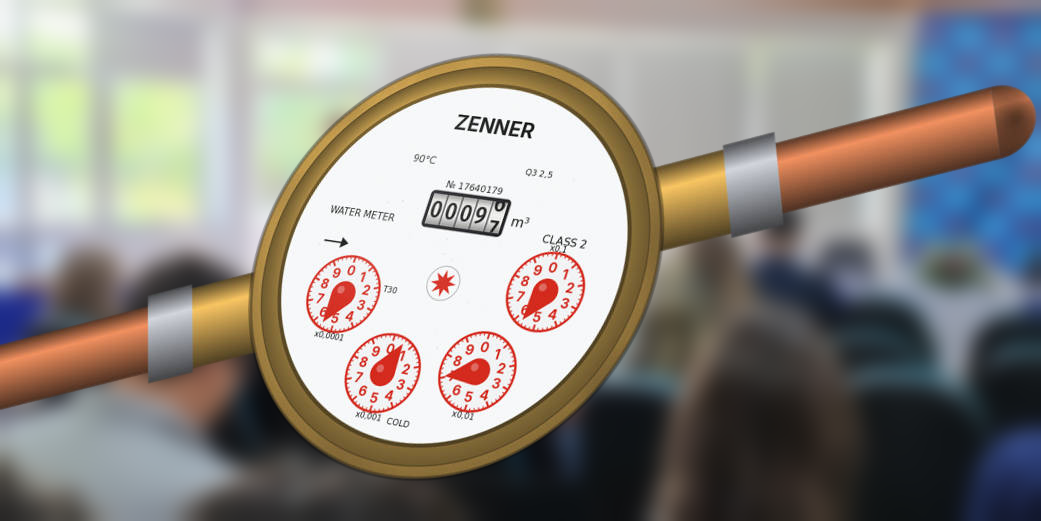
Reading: {"value": 96.5705, "unit": "m³"}
